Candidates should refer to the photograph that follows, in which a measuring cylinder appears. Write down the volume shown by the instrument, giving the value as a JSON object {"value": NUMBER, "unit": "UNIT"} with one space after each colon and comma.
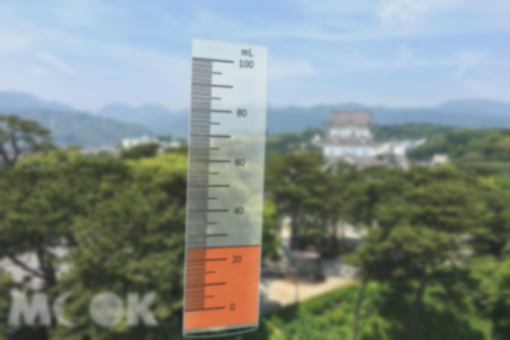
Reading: {"value": 25, "unit": "mL"}
